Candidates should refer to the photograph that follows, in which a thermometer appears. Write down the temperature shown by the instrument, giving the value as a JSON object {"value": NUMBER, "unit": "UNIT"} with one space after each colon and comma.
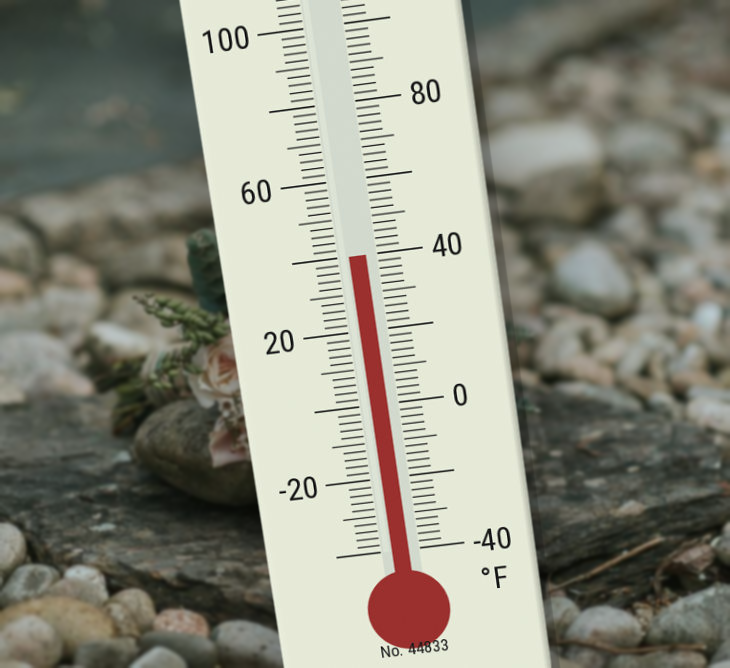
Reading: {"value": 40, "unit": "°F"}
